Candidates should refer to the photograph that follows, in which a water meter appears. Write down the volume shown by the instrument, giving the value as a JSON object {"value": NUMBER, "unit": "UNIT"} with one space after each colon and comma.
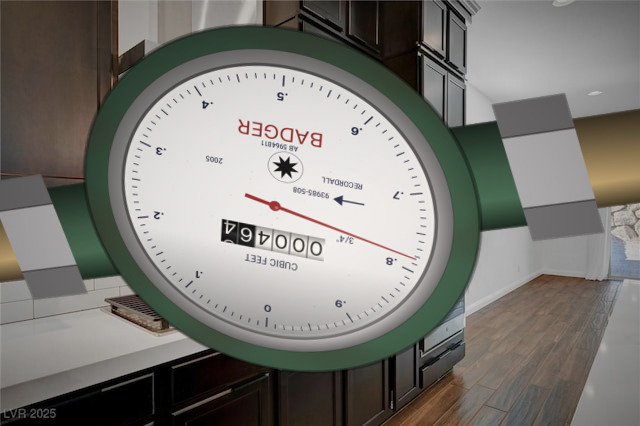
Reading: {"value": 463.78, "unit": "ft³"}
